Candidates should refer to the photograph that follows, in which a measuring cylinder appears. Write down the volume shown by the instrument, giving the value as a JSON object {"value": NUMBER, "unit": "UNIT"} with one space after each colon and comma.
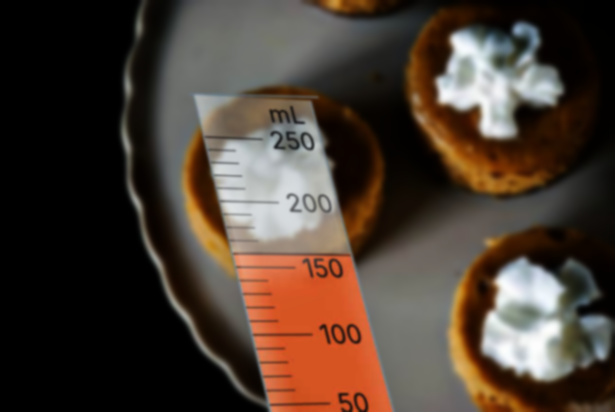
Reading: {"value": 160, "unit": "mL"}
